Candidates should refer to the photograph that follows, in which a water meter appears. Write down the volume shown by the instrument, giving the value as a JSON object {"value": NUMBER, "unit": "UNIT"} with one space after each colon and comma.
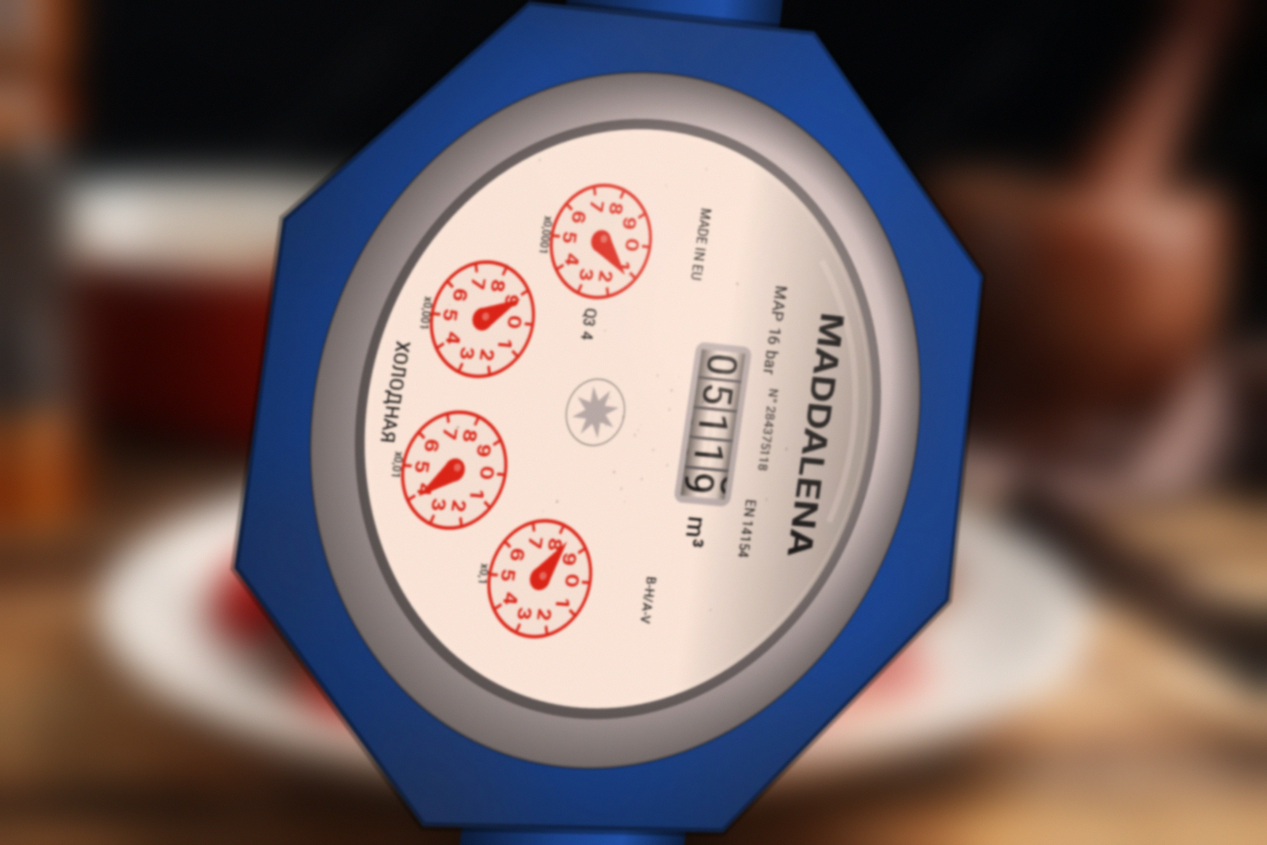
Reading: {"value": 5118.8391, "unit": "m³"}
